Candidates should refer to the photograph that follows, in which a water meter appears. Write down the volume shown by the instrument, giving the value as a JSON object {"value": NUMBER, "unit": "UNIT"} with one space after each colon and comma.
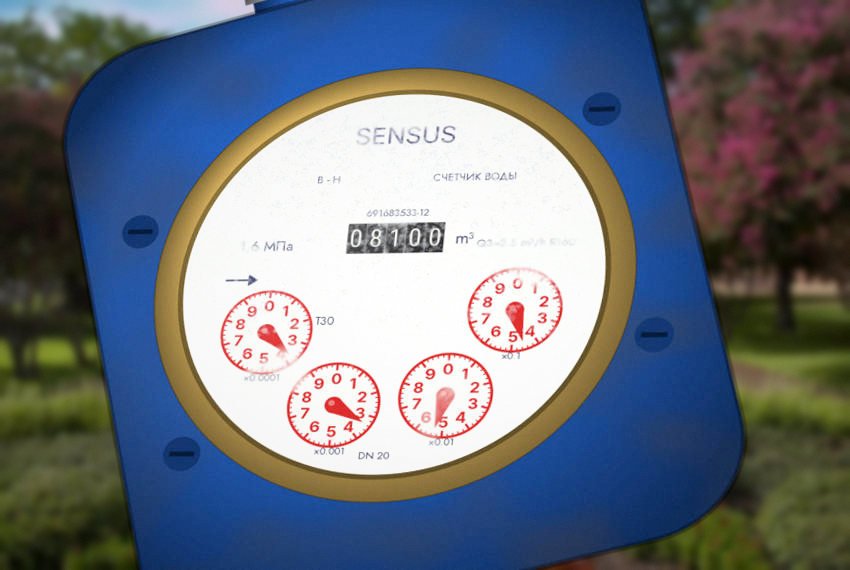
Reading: {"value": 8100.4533, "unit": "m³"}
